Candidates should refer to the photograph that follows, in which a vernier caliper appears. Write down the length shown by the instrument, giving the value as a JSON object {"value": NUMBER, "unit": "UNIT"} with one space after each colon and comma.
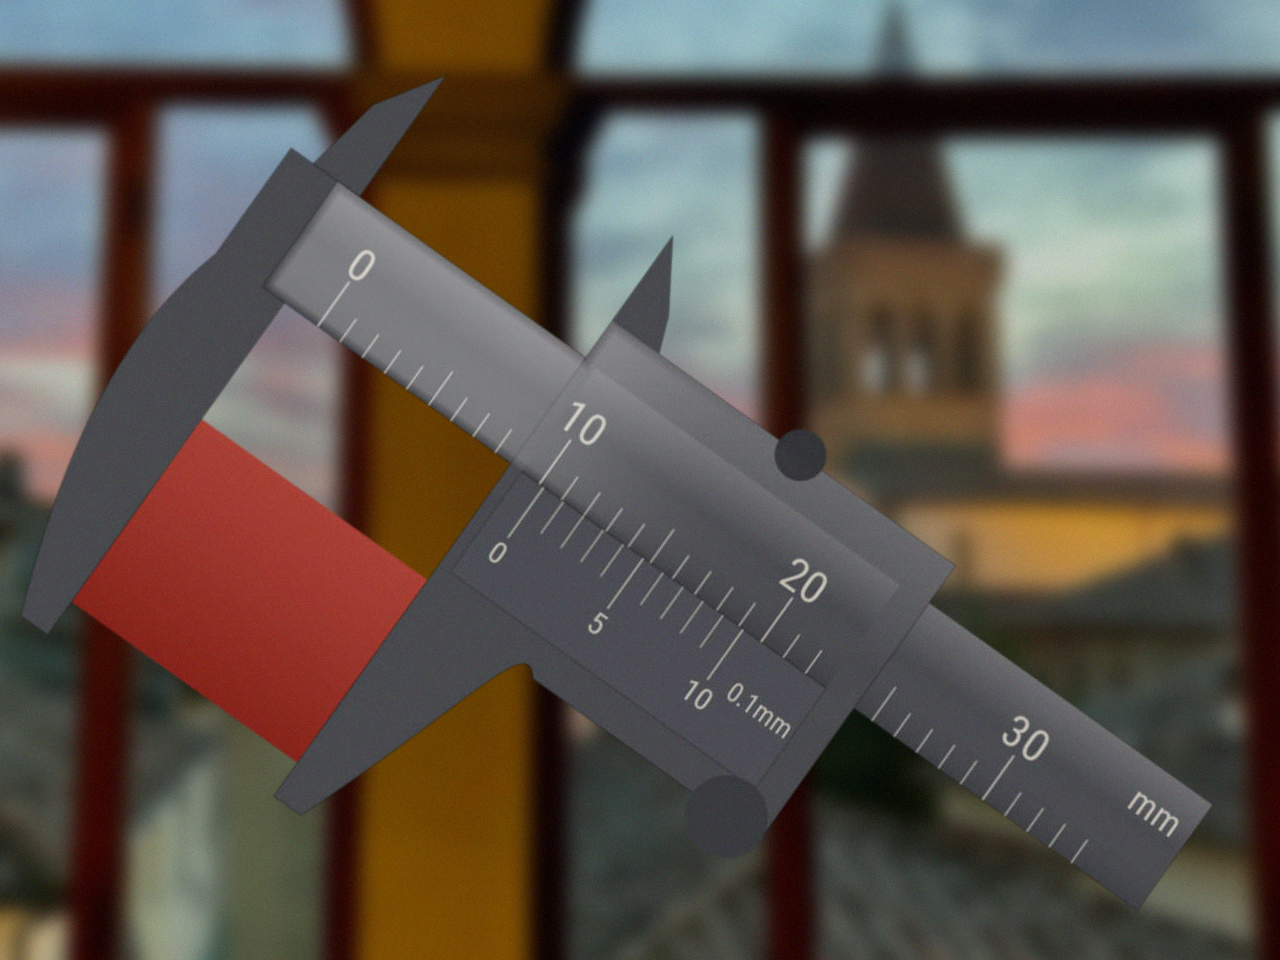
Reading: {"value": 10.2, "unit": "mm"}
